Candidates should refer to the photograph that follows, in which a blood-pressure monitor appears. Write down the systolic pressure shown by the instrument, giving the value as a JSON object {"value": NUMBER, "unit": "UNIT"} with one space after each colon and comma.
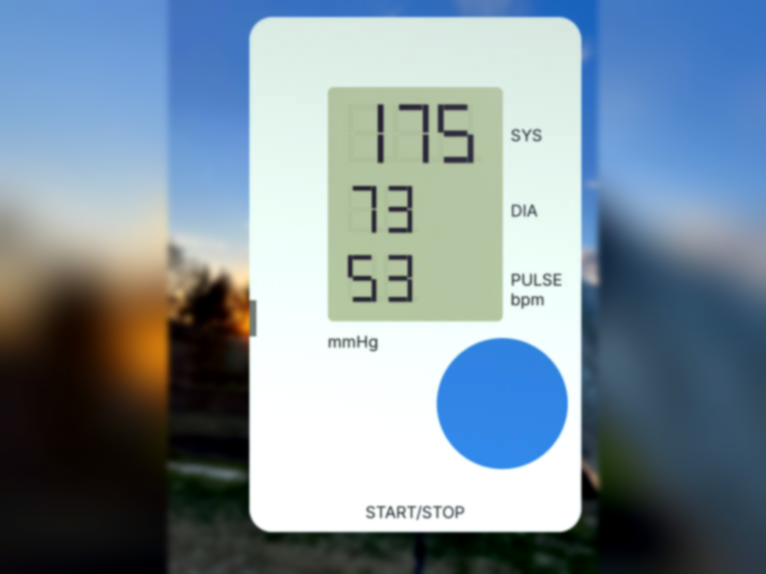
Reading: {"value": 175, "unit": "mmHg"}
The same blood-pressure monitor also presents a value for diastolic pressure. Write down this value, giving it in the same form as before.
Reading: {"value": 73, "unit": "mmHg"}
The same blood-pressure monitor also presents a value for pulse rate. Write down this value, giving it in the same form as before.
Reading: {"value": 53, "unit": "bpm"}
